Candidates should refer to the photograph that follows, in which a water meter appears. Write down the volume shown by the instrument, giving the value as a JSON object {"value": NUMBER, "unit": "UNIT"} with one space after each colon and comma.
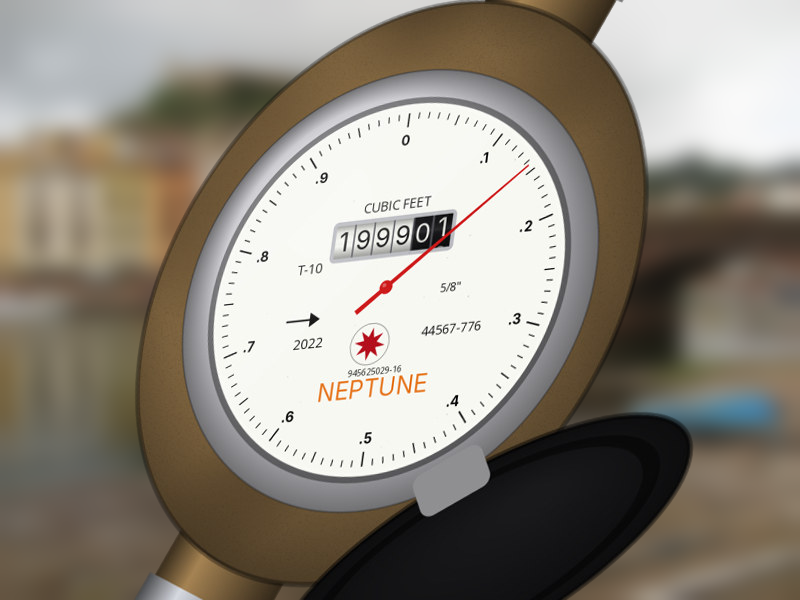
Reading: {"value": 199901.14, "unit": "ft³"}
